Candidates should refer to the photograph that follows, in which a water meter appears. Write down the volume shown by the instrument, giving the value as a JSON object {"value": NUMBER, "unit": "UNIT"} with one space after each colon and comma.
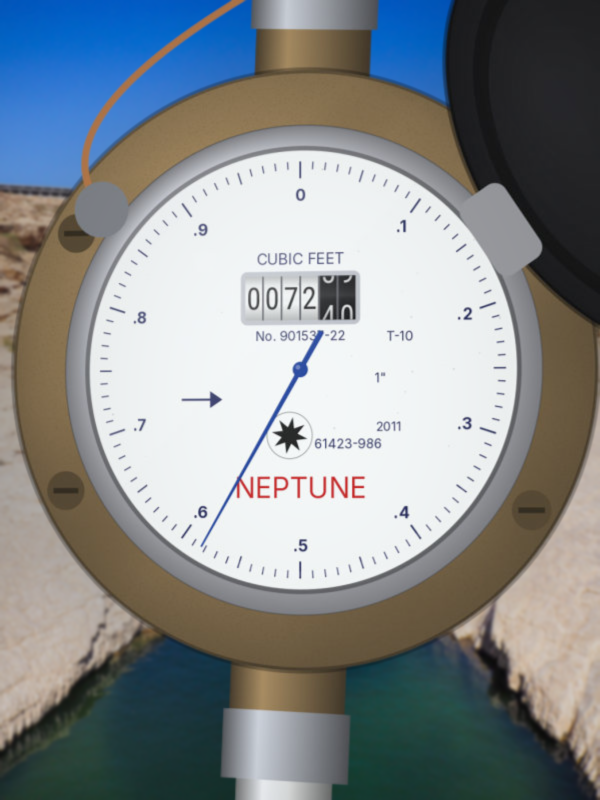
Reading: {"value": 7239.58, "unit": "ft³"}
